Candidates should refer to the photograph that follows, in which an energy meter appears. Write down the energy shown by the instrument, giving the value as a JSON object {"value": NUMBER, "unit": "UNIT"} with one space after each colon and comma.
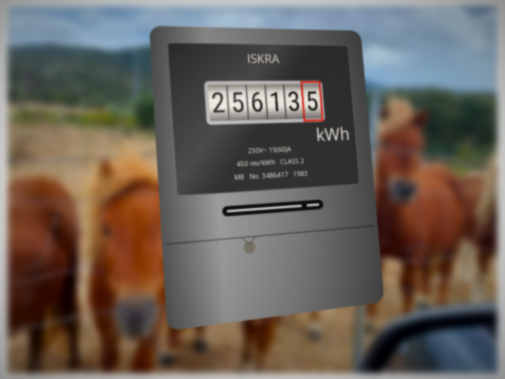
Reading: {"value": 25613.5, "unit": "kWh"}
